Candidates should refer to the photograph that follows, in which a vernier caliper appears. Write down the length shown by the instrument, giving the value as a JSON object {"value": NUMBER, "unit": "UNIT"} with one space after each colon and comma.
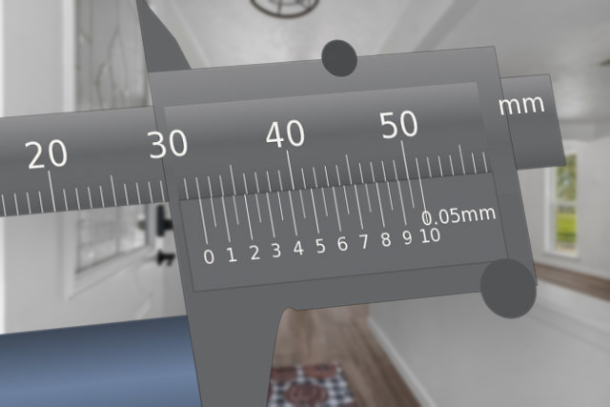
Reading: {"value": 32.0, "unit": "mm"}
